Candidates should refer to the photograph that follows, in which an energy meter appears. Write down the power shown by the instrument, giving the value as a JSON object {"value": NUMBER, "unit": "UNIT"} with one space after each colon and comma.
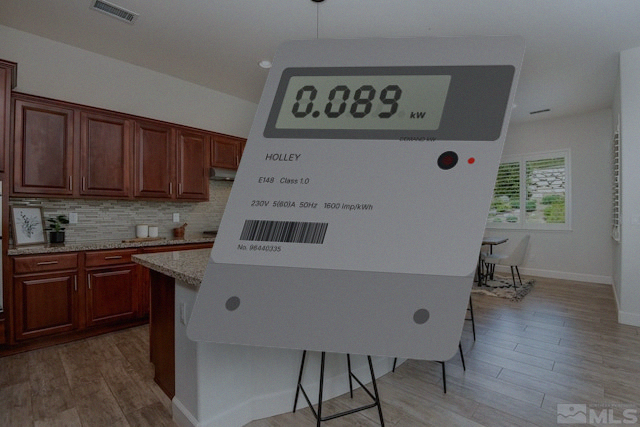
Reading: {"value": 0.089, "unit": "kW"}
